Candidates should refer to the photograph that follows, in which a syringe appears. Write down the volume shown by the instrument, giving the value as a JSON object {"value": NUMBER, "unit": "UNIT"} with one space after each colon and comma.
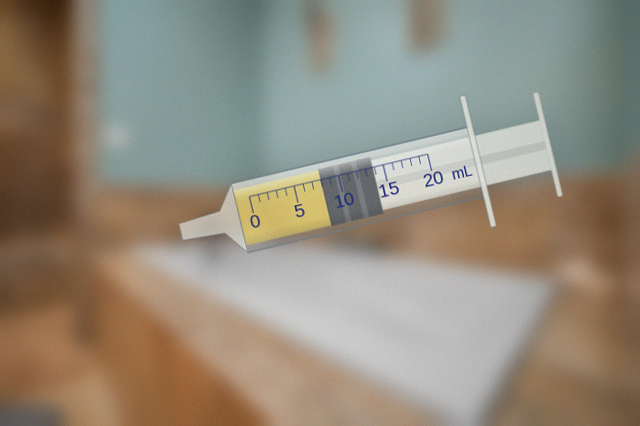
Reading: {"value": 8, "unit": "mL"}
